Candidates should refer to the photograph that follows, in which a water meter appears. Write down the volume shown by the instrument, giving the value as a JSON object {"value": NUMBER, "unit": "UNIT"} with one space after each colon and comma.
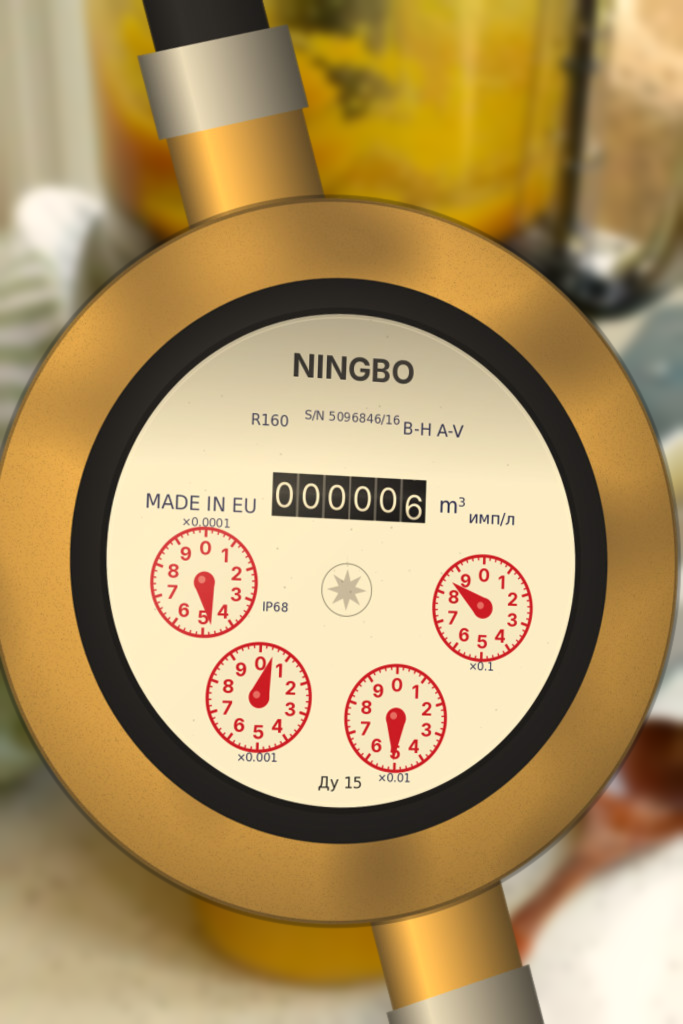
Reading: {"value": 5.8504, "unit": "m³"}
